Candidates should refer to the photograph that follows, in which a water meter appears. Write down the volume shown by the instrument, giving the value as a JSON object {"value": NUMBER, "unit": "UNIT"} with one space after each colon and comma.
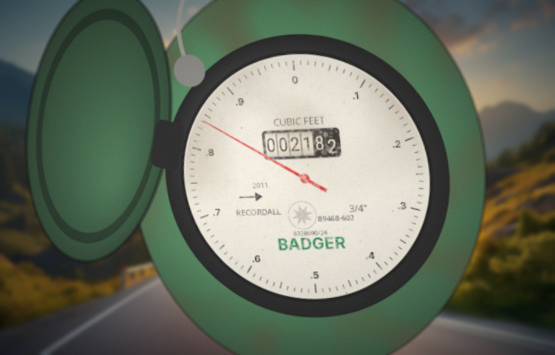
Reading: {"value": 2181.84, "unit": "ft³"}
